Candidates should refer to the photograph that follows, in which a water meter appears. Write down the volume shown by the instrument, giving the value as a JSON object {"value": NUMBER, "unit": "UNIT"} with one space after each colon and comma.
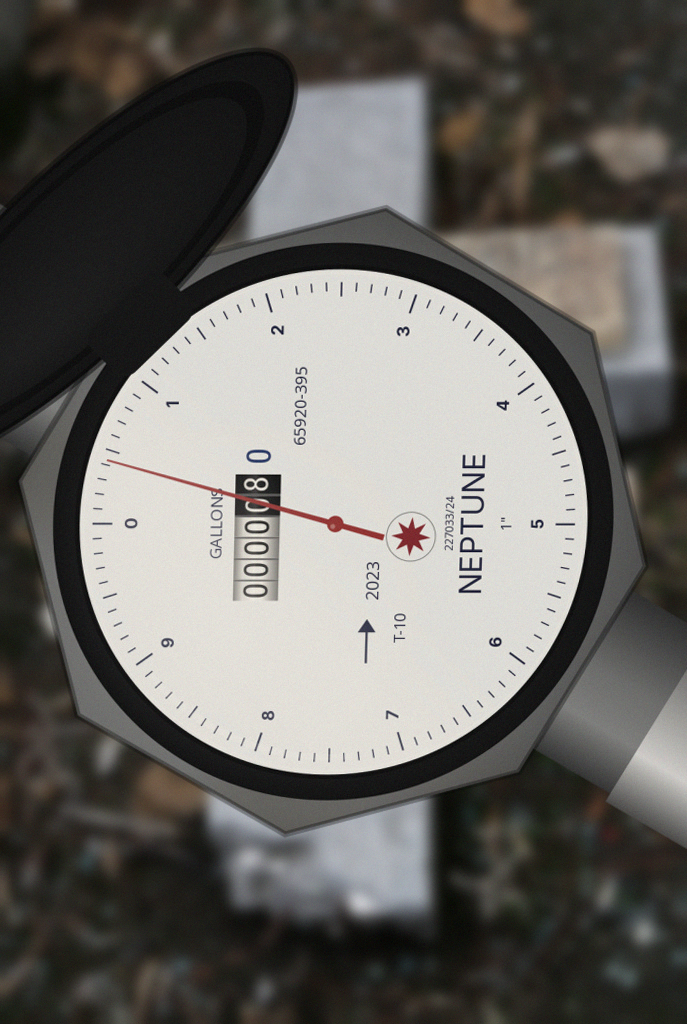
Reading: {"value": 80.4, "unit": "gal"}
